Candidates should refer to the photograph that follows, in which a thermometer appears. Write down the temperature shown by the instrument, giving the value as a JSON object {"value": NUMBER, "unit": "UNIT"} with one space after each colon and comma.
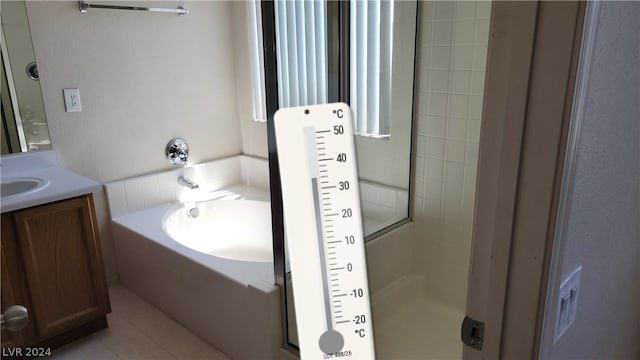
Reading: {"value": 34, "unit": "°C"}
